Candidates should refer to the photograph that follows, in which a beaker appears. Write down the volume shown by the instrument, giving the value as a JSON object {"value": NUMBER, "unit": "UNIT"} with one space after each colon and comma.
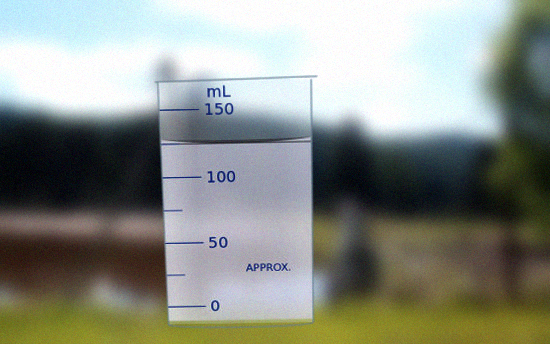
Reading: {"value": 125, "unit": "mL"}
